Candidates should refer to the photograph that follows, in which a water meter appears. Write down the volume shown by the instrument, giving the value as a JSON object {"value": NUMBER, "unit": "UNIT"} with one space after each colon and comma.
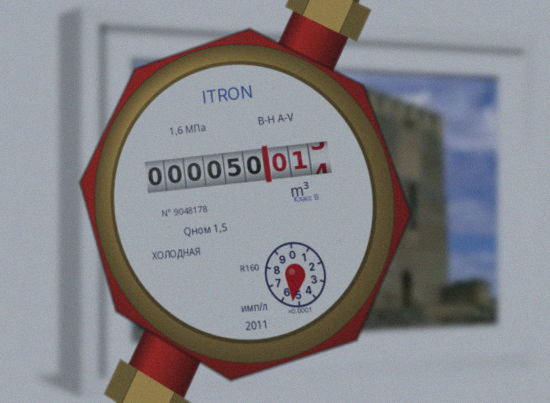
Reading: {"value": 50.0135, "unit": "m³"}
